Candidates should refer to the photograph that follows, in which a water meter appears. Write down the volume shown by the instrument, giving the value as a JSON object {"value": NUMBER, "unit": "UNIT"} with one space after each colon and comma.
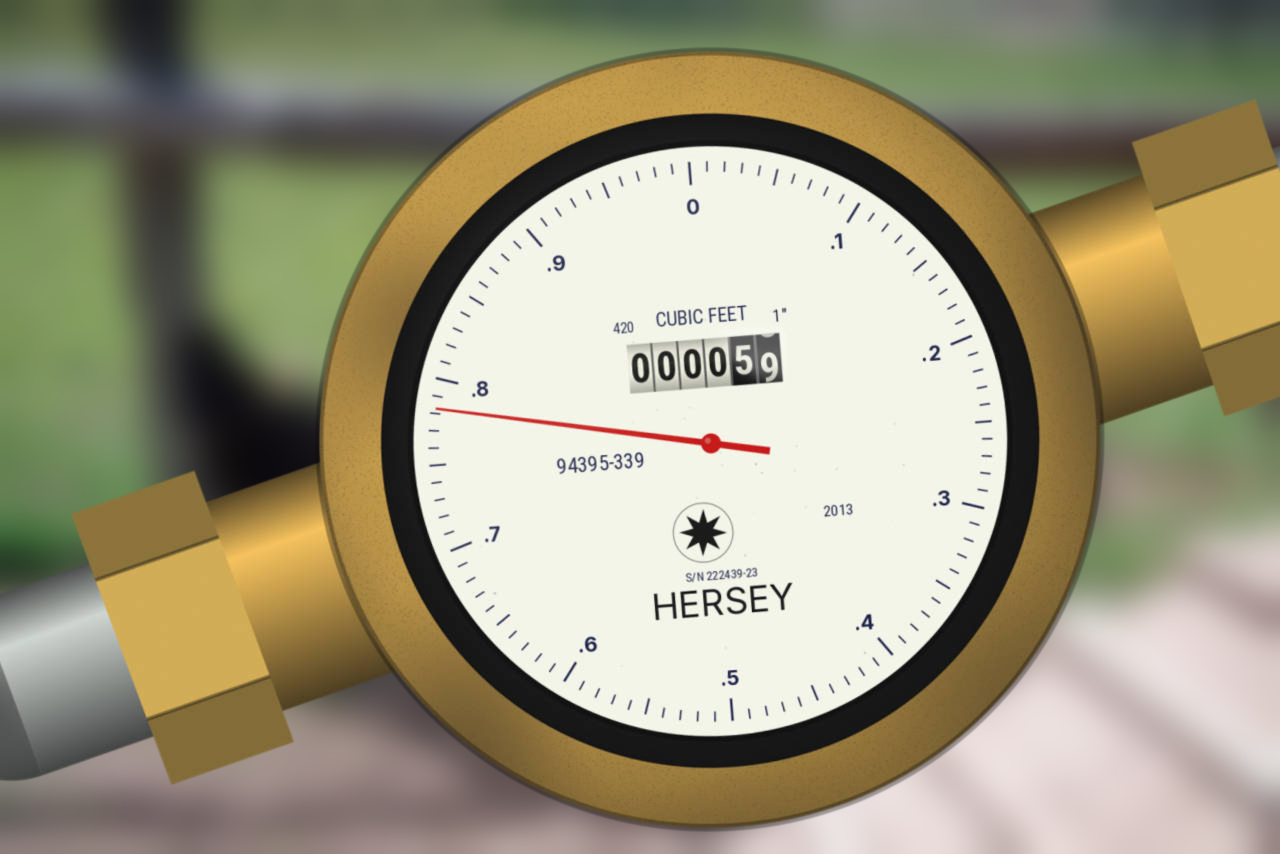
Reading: {"value": 58.78, "unit": "ft³"}
